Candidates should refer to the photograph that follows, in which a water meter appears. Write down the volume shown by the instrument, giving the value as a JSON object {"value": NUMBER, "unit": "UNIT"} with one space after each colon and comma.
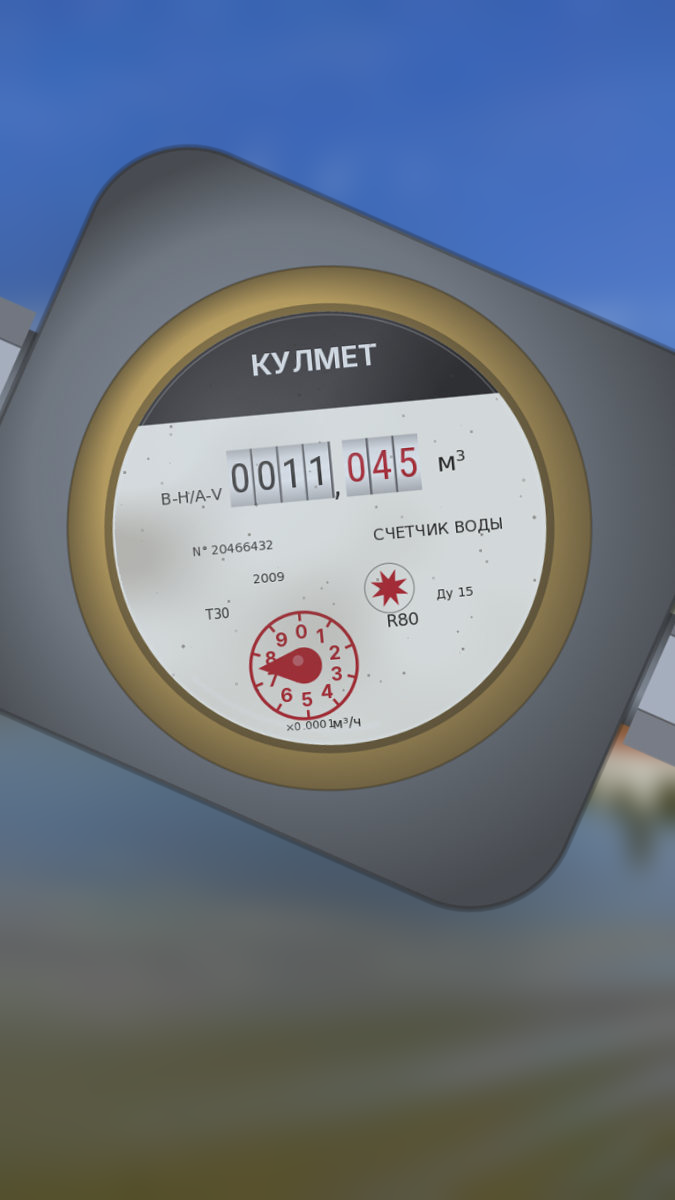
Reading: {"value": 11.0457, "unit": "m³"}
